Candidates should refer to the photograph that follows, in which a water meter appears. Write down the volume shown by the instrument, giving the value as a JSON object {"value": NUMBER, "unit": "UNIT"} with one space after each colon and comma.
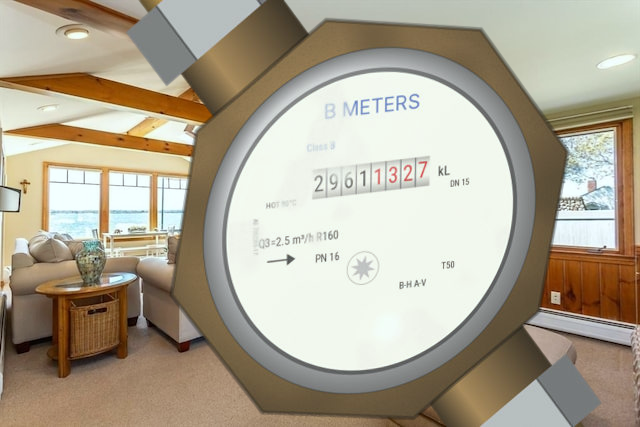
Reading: {"value": 2961.1327, "unit": "kL"}
